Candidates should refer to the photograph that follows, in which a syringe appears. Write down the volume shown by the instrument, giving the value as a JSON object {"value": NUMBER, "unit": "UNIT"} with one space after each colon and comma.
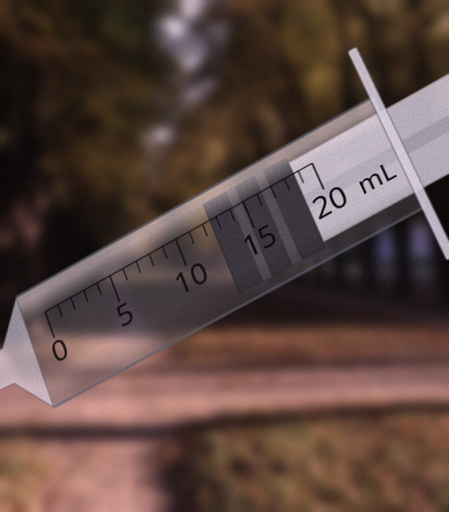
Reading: {"value": 12.5, "unit": "mL"}
